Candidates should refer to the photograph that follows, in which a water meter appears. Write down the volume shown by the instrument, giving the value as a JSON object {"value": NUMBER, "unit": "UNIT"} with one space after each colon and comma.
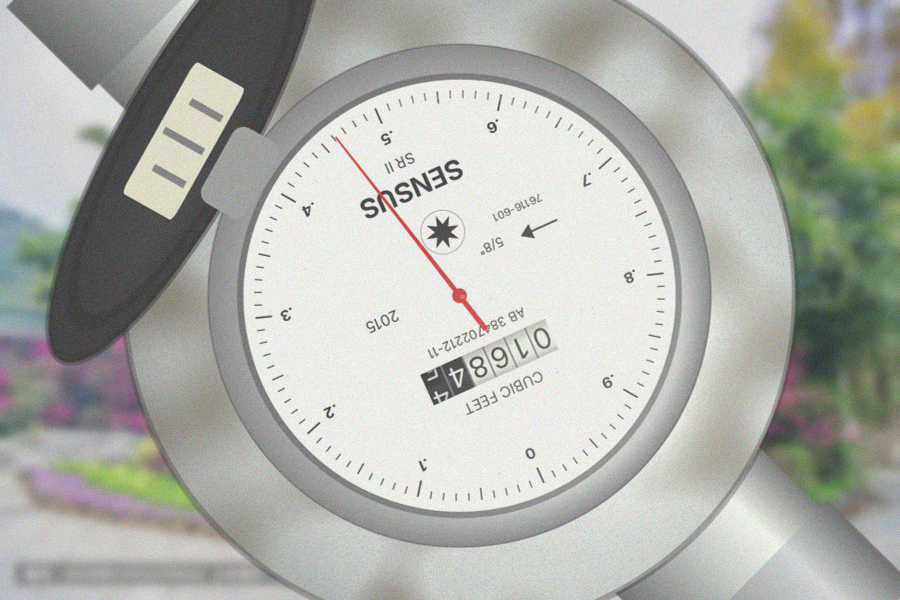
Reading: {"value": 16844.46, "unit": "ft³"}
